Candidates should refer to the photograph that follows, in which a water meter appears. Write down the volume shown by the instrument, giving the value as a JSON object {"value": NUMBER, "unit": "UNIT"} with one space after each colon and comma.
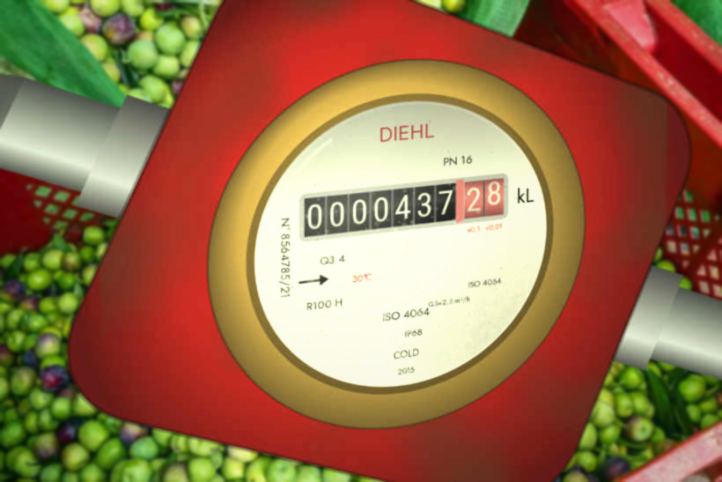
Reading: {"value": 437.28, "unit": "kL"}
